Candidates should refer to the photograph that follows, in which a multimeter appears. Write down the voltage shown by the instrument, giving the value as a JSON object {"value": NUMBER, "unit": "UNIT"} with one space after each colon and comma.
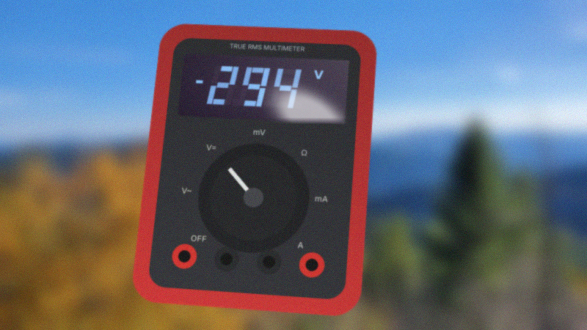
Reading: {"value": -294, "unit": "V"}
